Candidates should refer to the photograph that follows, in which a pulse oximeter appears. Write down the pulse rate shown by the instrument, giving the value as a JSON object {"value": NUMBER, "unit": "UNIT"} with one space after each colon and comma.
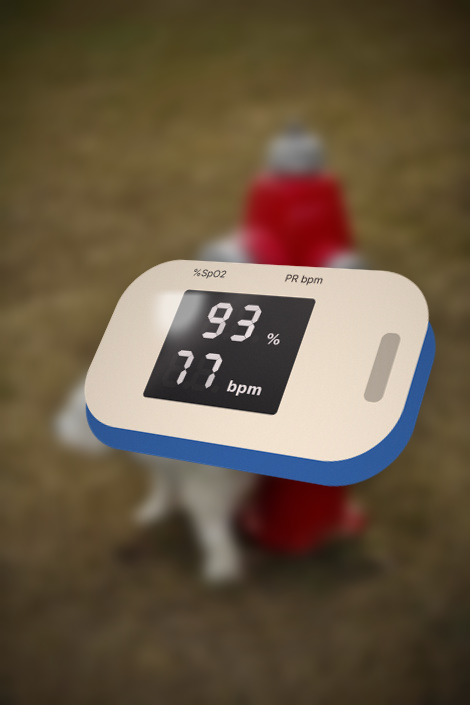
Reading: {"value": 77, "unit": "bpm"}
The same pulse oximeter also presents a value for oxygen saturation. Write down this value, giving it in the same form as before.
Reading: {"value": 93, "unit": "%"}
